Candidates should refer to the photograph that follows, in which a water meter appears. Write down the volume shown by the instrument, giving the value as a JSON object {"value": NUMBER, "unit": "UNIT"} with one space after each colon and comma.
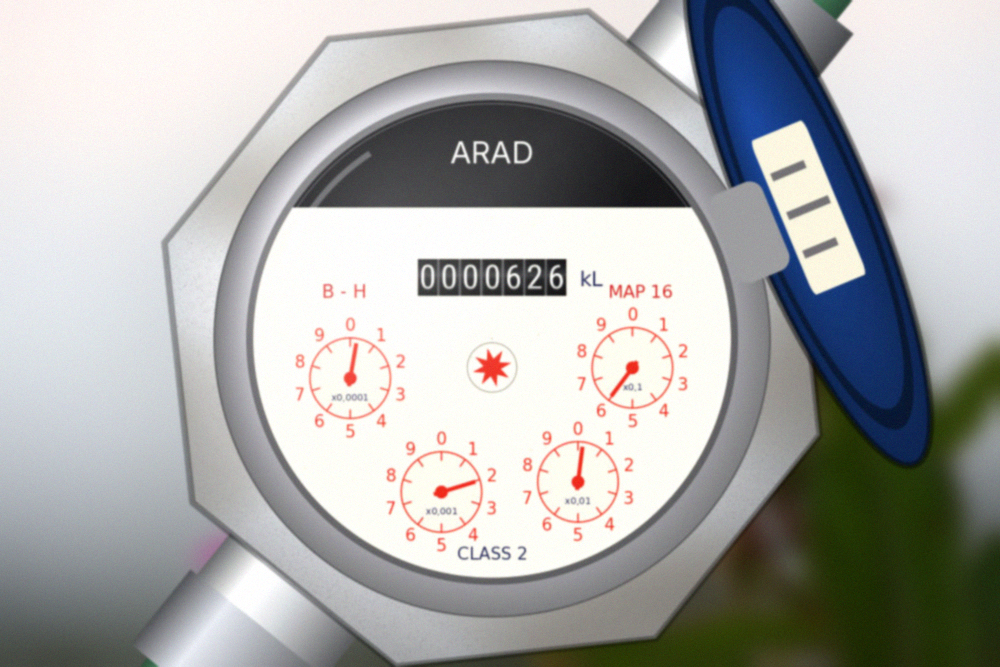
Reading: {"value": 626.6020, "unit": "kL"}
